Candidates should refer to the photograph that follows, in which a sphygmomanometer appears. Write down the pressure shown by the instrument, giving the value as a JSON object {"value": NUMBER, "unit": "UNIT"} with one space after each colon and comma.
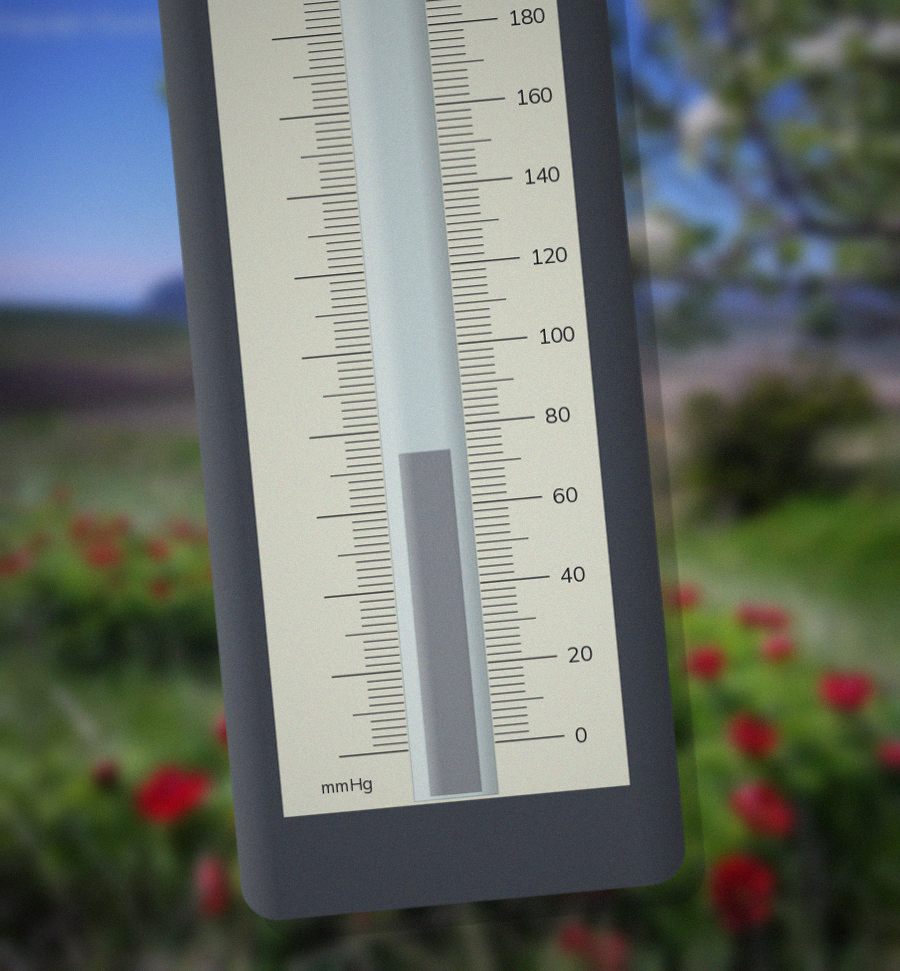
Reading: {"value": 74, "unit": "mmHg"}
